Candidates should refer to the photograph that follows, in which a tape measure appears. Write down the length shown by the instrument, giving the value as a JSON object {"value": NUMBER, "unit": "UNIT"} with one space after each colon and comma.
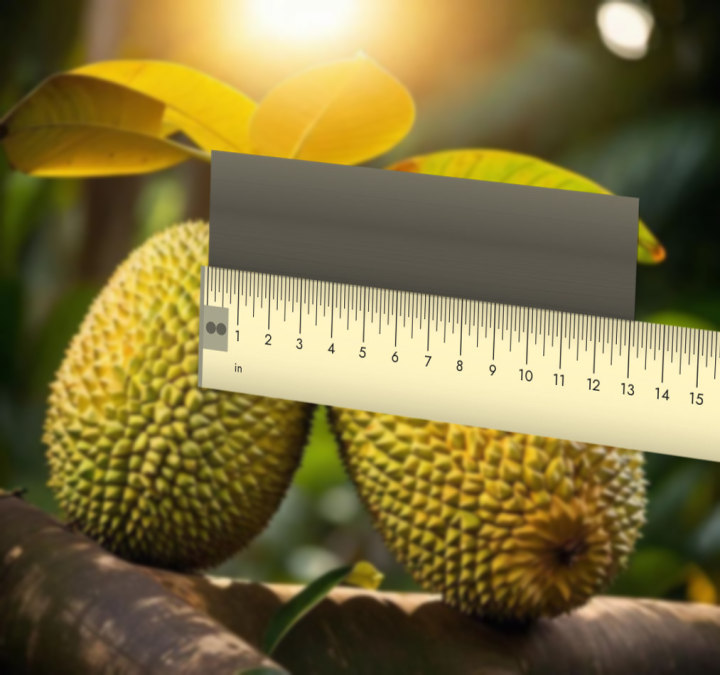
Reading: {"value": 13.125, "unit": "in"}
